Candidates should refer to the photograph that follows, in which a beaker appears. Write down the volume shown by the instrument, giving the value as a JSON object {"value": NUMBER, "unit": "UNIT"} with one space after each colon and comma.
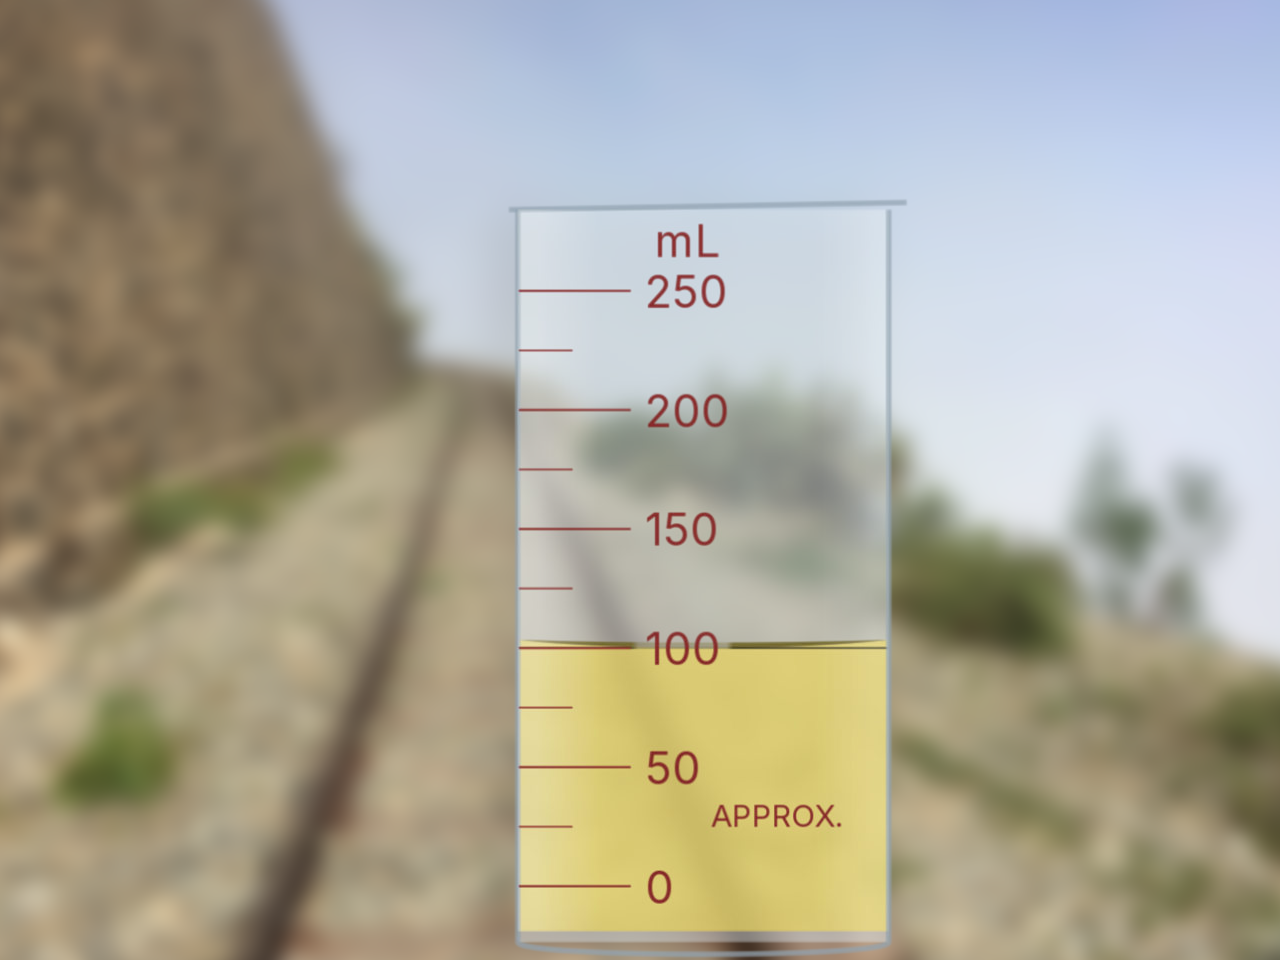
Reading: {"value": 100, "unit": "mL"}
